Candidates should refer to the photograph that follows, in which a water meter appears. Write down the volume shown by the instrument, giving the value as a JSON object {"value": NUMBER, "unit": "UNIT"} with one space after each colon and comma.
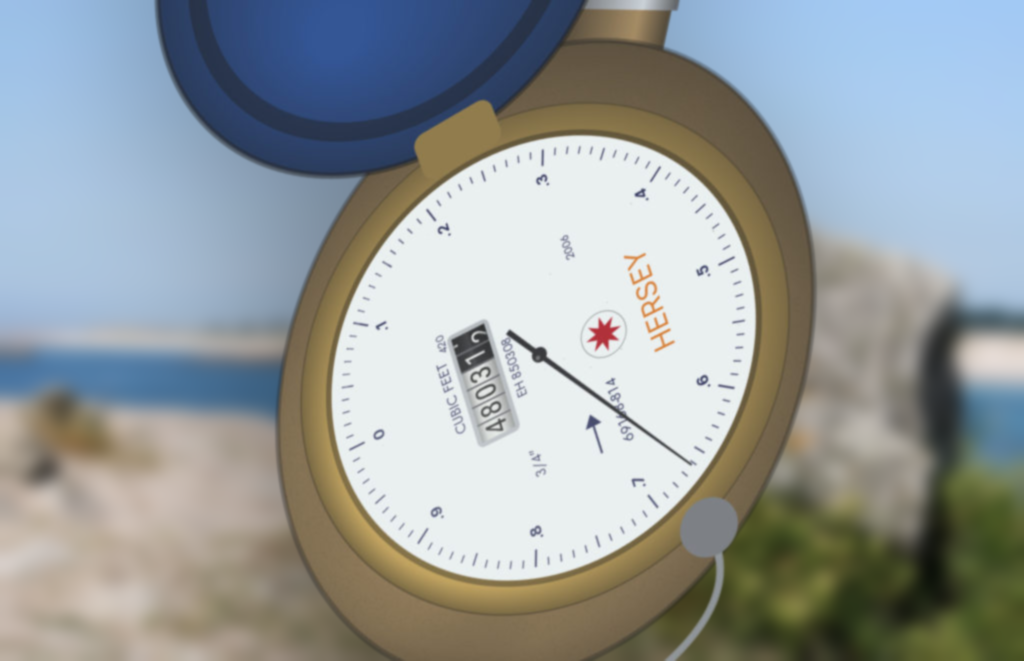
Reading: {"value": 480311.66, "unit": "ft³"}
